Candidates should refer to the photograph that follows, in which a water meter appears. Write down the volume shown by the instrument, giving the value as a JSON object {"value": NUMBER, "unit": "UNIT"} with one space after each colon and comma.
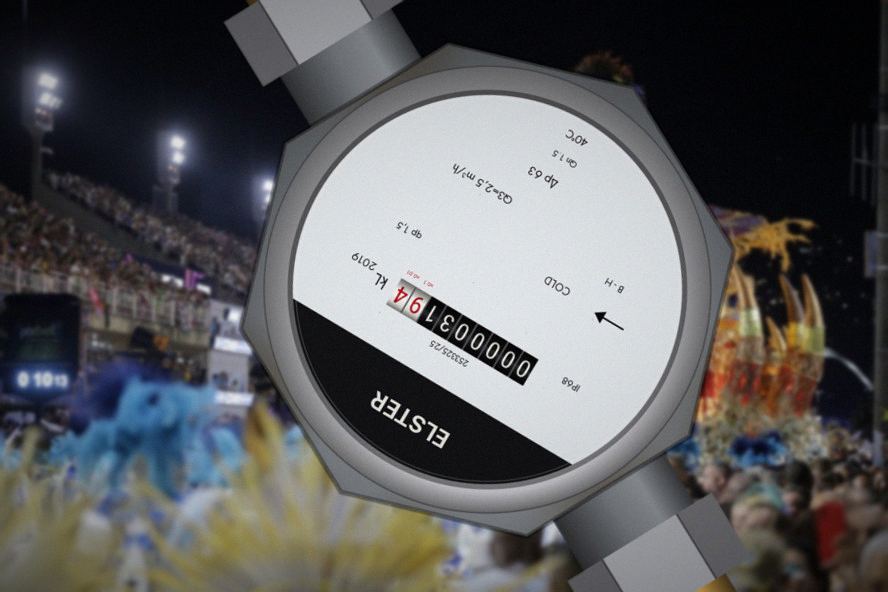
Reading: {"value": 31.94, "unit": "kL"}
